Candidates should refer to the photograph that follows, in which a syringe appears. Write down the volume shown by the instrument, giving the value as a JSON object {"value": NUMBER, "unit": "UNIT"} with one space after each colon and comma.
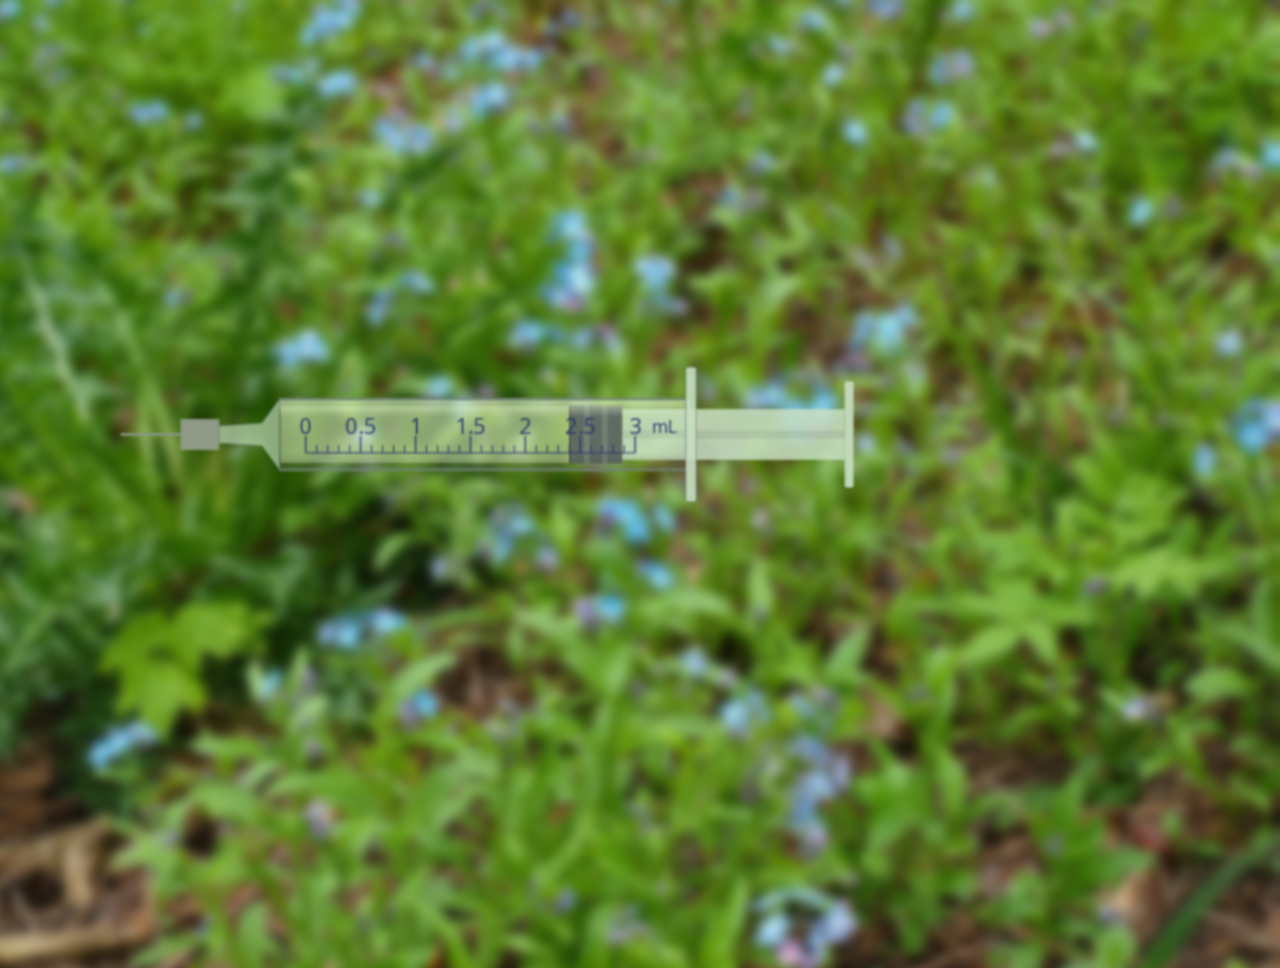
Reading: {"value": 2.4, "unit": "mL"}
